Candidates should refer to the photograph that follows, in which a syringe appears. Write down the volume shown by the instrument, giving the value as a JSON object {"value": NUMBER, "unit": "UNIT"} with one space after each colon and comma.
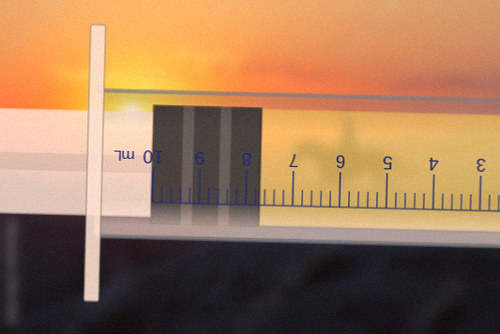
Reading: {"value": 7.7, "unit": "mL"}
